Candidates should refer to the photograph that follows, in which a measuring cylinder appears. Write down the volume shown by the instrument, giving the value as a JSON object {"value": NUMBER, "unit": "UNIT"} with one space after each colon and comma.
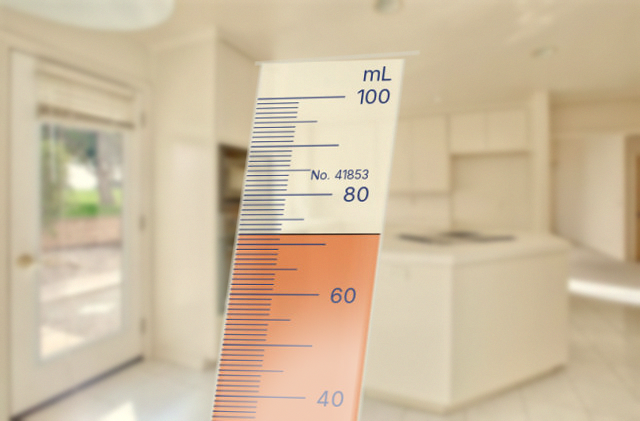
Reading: {"value": 72, "unit": "mL"}
